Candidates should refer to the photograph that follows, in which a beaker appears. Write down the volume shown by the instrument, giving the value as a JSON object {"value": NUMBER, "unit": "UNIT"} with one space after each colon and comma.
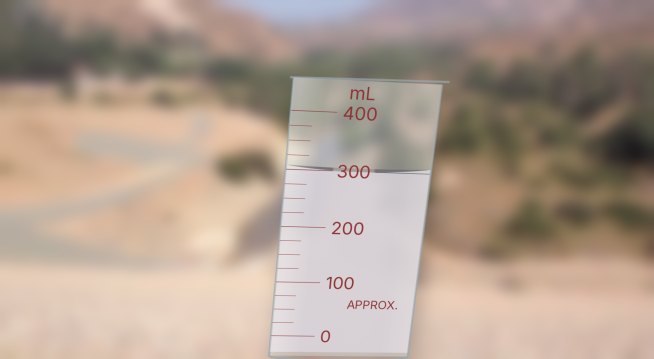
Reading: {"value": 300, "unit": "mL"}
